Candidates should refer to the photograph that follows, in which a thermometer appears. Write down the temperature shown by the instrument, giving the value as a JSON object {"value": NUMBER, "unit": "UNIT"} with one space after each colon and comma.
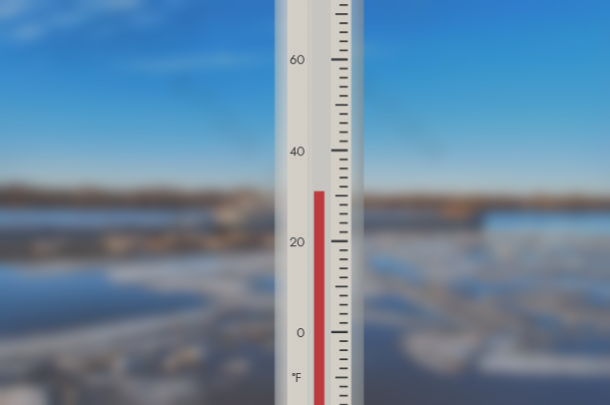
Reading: {"value": 31, "unit": "°F"}
